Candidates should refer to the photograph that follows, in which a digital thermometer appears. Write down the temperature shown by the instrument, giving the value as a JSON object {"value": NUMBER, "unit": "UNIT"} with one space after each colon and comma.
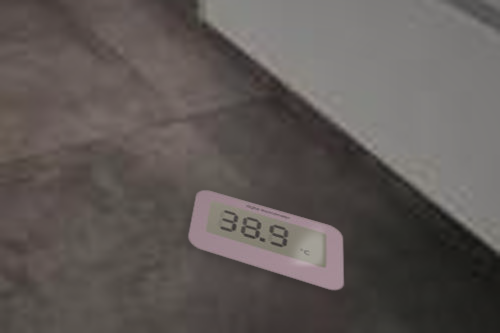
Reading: {"value": 38.9, "unit": "°C"}
